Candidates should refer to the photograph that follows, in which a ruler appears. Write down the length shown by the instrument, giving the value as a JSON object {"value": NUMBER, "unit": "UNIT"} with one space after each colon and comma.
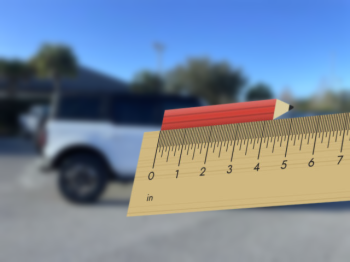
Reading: {"value": 5, "unit": "in"}
